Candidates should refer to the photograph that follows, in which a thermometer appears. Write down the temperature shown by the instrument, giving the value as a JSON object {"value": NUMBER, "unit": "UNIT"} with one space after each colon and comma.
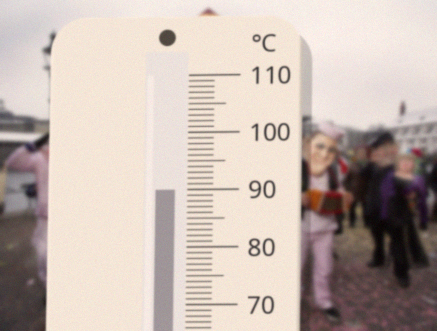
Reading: {"value": 90, "unit": "°C"}
